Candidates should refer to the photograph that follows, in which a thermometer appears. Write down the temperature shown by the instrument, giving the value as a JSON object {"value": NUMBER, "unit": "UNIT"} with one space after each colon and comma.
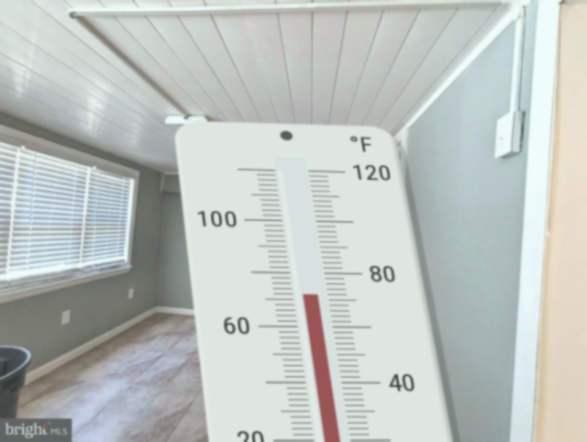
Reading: {"value": 72, "unit": "°F"}
